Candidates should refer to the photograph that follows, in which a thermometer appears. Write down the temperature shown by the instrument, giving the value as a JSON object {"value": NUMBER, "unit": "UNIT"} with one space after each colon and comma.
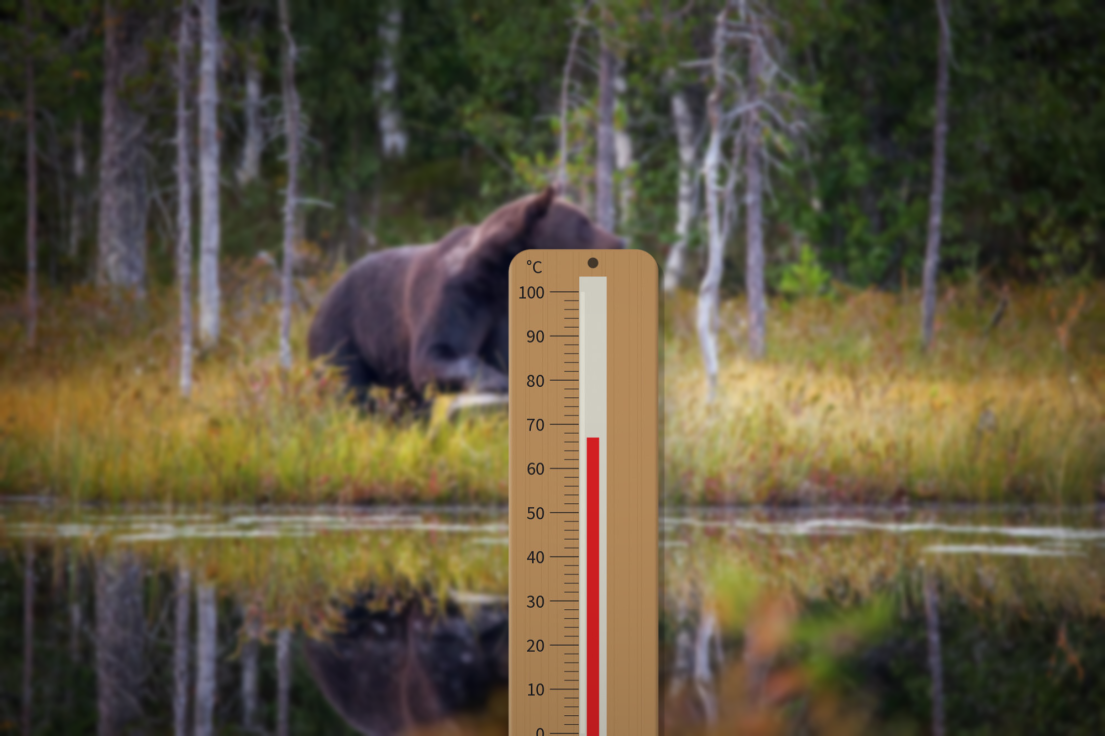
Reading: {"value": 67, "unit": "°C"}
